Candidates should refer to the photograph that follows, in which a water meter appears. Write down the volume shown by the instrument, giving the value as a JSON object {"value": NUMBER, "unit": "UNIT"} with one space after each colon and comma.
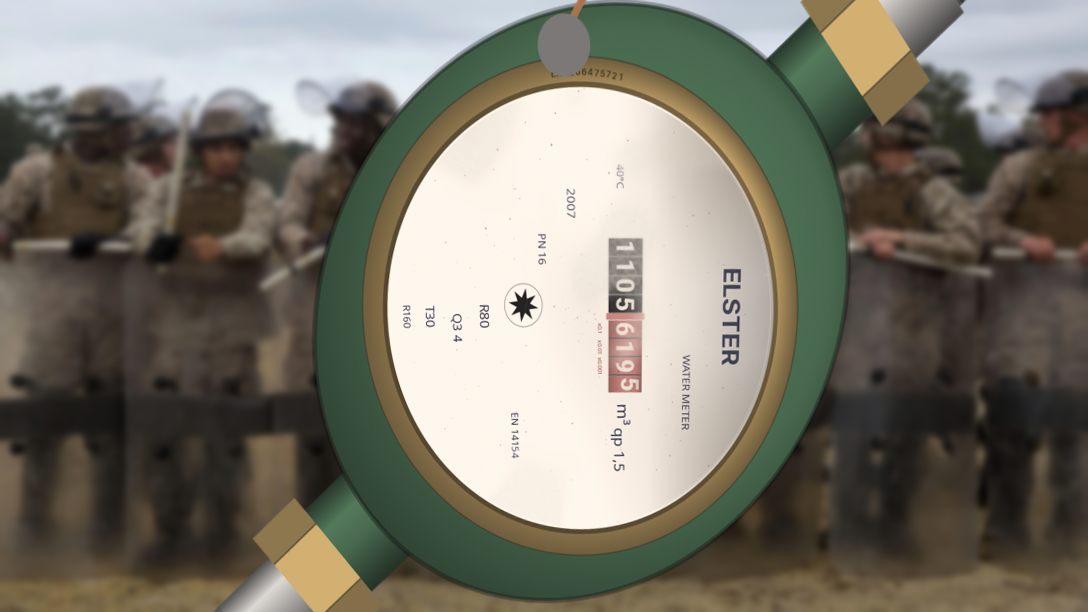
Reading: {"value": 1105.6195, "unit": "m³"}
